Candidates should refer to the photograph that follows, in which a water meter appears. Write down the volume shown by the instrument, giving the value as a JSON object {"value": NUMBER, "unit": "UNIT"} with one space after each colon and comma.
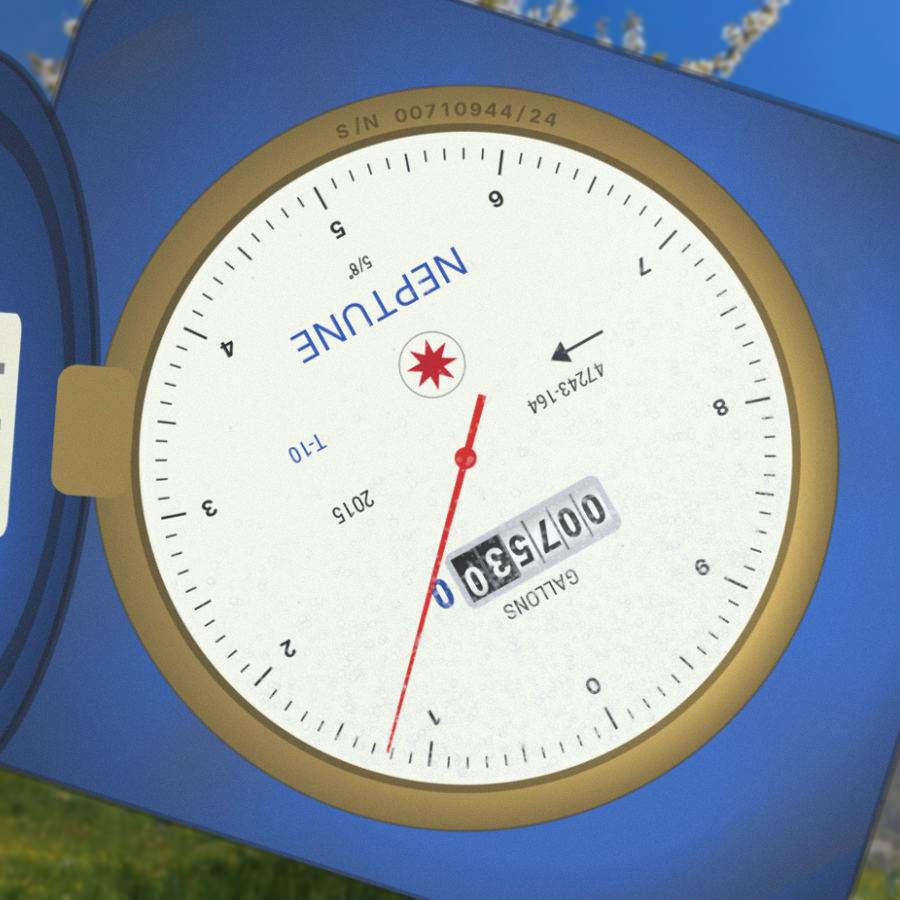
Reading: {"value": 75301.2, "unit": "gal"}
